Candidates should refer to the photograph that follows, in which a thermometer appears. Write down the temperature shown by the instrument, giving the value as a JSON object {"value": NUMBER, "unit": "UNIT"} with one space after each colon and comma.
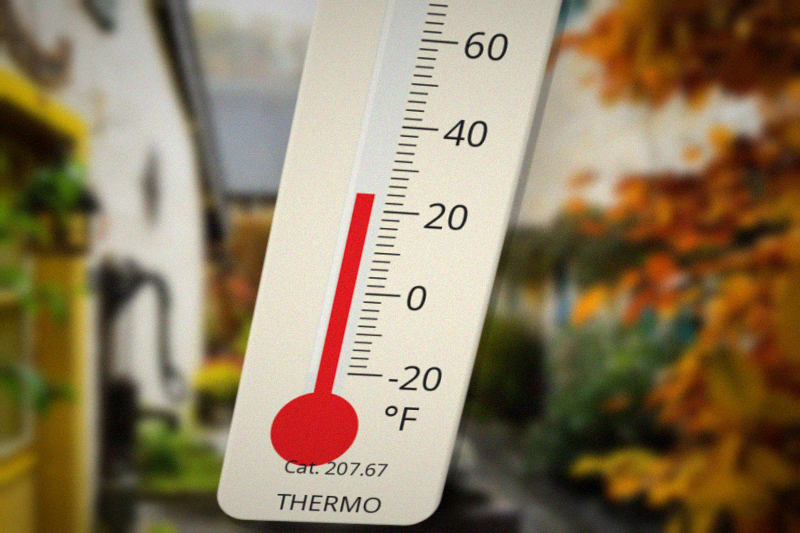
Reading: {"value": 24, "unit": "°F"}
